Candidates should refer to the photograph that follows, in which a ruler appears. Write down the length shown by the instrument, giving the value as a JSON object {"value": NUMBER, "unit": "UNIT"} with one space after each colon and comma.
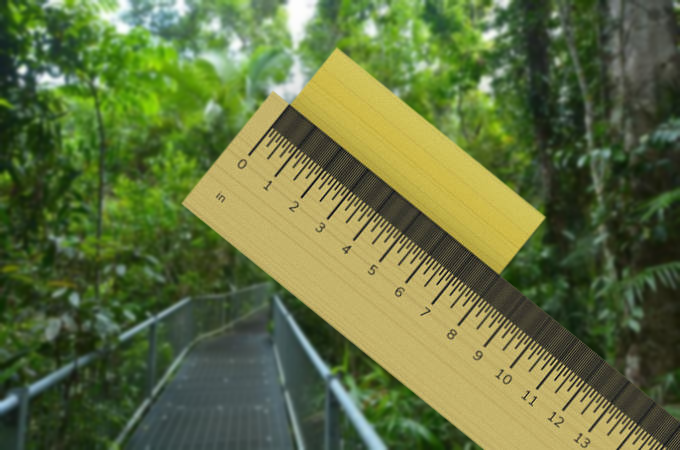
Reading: {"value": 8, "unit": "in"}
